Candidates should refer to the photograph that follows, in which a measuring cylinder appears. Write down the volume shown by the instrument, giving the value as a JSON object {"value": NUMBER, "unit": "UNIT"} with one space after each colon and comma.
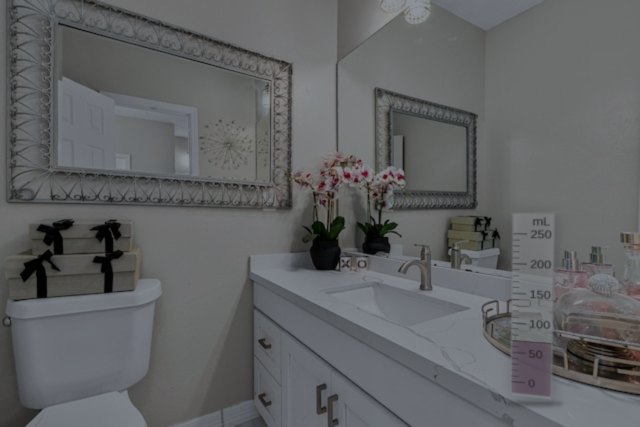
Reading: {"value": 70, "unit": "mL"}
